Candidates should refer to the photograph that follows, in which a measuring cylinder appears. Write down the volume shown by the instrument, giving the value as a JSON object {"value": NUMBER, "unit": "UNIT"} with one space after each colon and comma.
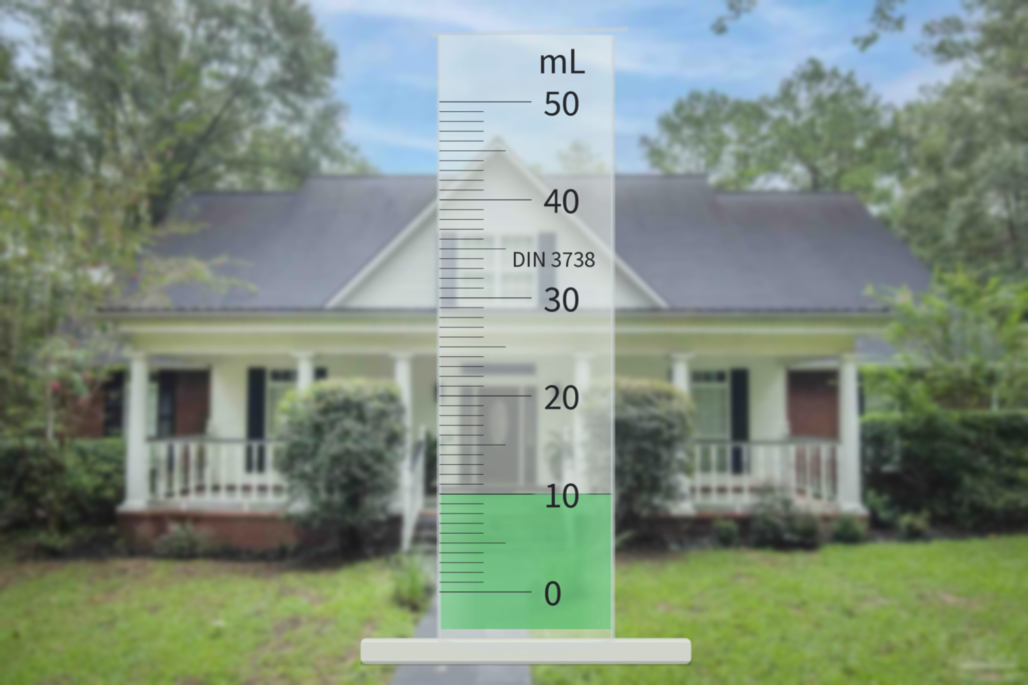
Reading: {"value": 10, "unit": "mL"}
